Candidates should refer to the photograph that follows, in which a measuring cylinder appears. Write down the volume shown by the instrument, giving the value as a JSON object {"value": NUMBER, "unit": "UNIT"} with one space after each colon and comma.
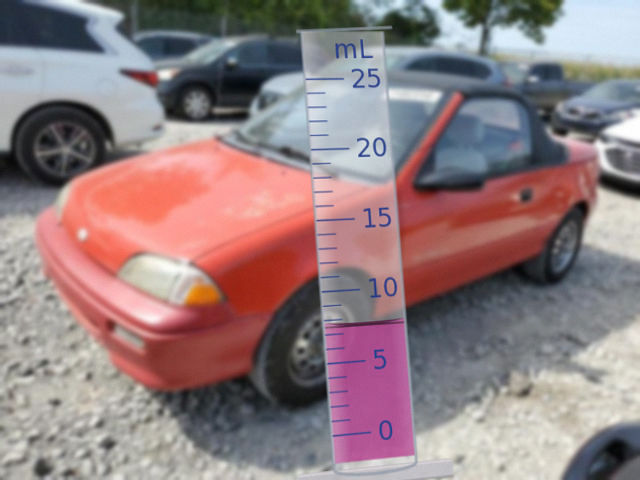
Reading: {"value": 7.5, "unit": "mL"}
